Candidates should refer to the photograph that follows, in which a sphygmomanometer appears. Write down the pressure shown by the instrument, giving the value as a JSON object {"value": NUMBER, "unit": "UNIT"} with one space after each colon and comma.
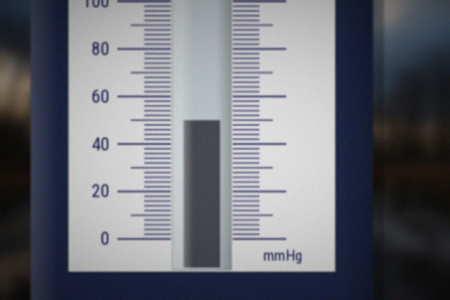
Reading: {"value": 50, "unit": "mmHg"}
